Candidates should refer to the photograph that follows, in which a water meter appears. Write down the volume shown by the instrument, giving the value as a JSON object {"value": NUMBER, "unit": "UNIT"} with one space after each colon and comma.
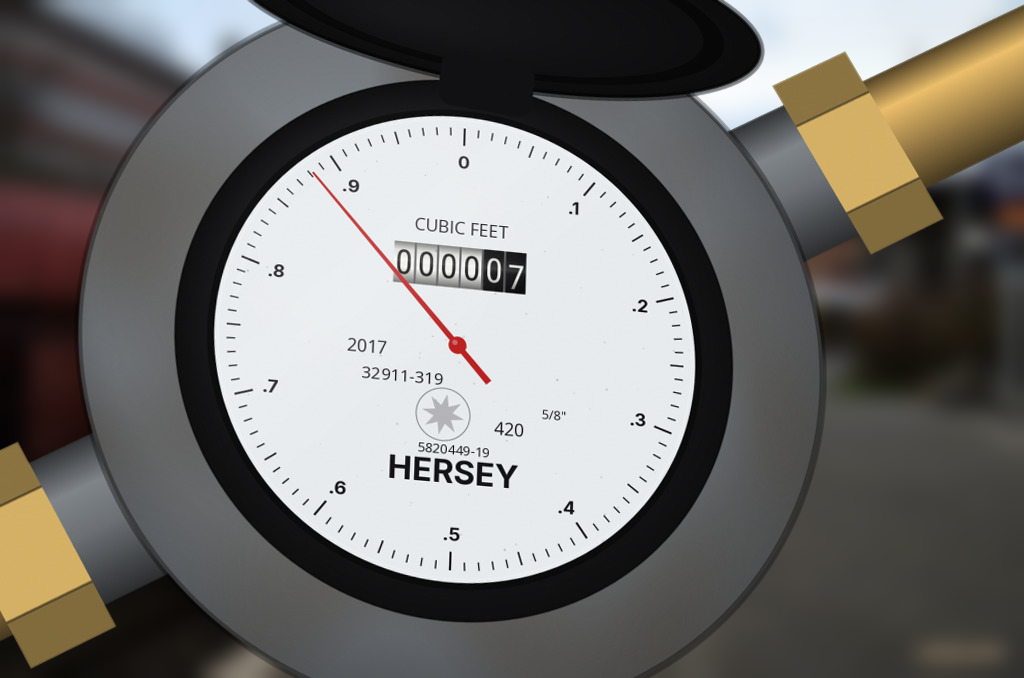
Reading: {"value": 6.88, "unit": "ft³"}
